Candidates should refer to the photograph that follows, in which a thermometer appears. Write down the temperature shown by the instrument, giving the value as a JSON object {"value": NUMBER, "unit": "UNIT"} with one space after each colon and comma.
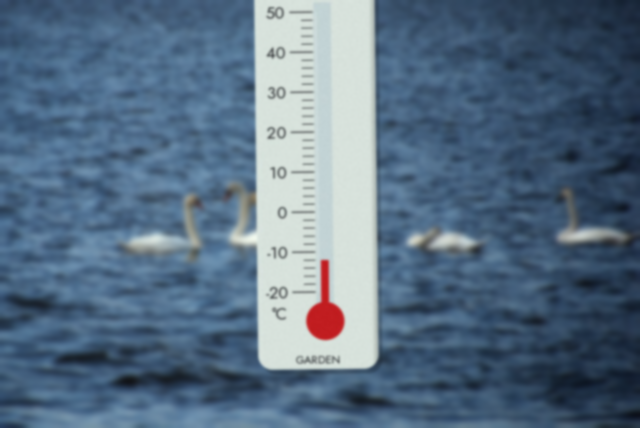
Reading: {"value": -12, "unit": "°C"}
